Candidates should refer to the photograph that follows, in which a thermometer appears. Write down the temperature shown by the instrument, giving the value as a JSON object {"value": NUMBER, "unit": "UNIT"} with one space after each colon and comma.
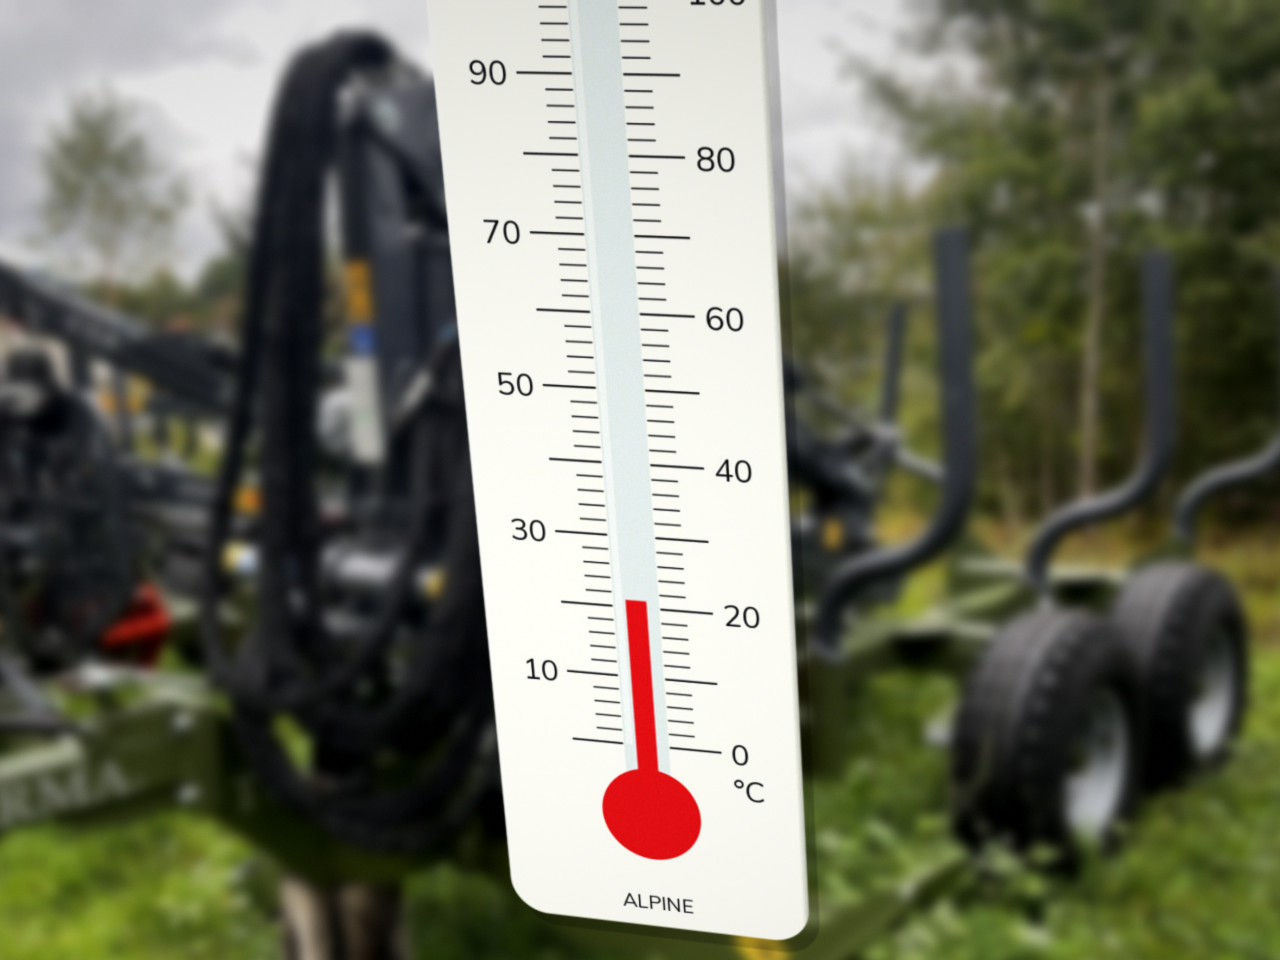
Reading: {"value": 21, "unit": "°C"}
